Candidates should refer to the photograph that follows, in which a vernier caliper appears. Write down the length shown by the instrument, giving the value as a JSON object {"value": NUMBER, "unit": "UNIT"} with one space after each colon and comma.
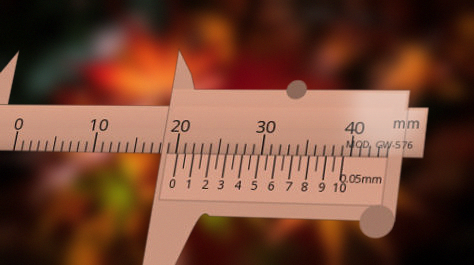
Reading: {"value": 20.2, "unit": "mm"}
